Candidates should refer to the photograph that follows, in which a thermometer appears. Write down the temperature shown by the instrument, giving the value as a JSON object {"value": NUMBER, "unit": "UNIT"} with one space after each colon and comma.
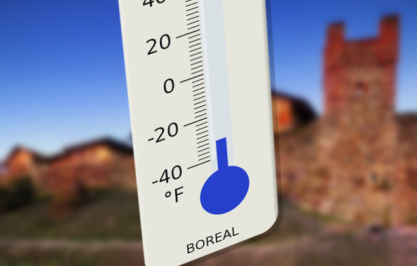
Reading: {"value": -32, "unit": "°F"}
